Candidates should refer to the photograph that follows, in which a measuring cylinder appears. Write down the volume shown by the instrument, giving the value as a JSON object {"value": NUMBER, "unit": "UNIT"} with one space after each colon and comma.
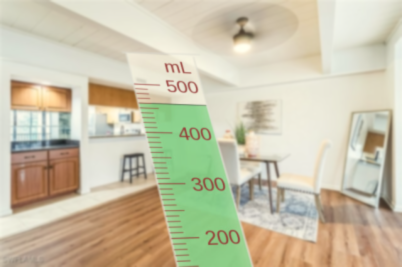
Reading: {"value": 460, "unit": "mL"}
